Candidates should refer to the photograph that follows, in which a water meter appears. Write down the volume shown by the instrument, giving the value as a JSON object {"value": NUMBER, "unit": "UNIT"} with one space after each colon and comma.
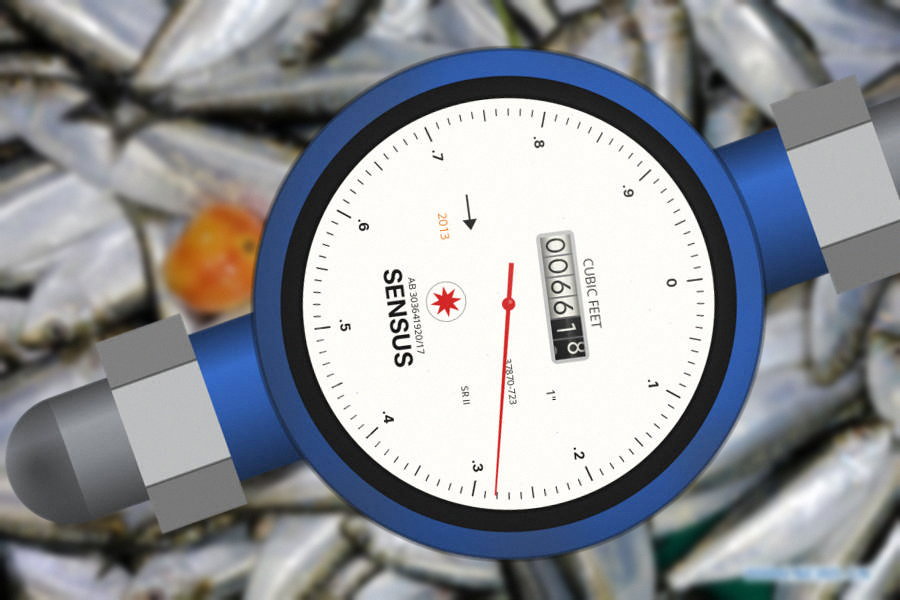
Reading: {"value": 6618.28, "unit": "ft³"}
